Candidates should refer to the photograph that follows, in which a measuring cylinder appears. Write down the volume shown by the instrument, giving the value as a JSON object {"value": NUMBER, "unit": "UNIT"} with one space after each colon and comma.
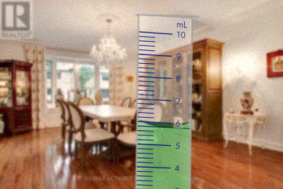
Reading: {"value": 5.8, "unit": "mL"}
